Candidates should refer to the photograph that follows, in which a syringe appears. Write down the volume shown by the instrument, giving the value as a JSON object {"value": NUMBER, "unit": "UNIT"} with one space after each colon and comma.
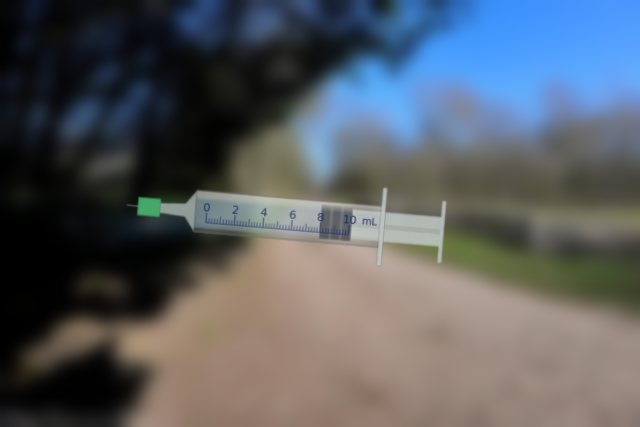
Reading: {"value": 8, "unit": "mL"}
